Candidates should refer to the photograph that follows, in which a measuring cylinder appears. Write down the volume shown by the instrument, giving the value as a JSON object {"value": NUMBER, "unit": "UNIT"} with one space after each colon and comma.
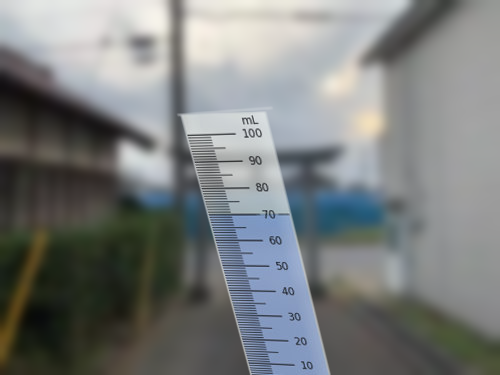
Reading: {"value": 70, "unit": "mL"}
